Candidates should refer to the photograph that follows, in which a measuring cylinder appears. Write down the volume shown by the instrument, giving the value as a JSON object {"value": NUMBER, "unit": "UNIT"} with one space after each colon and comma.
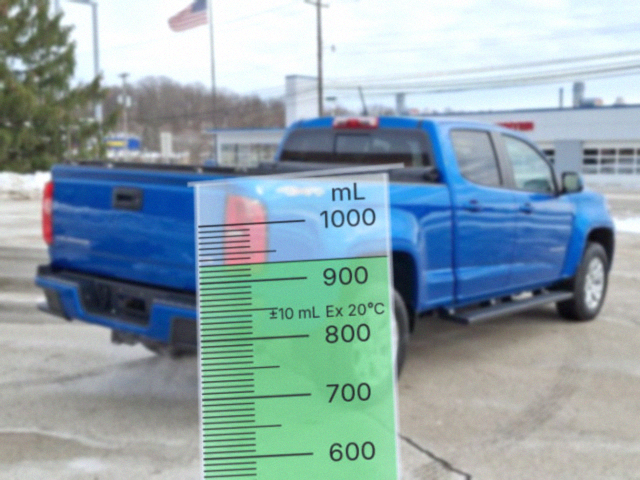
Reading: {"value": 930, "unit": "mL"}
